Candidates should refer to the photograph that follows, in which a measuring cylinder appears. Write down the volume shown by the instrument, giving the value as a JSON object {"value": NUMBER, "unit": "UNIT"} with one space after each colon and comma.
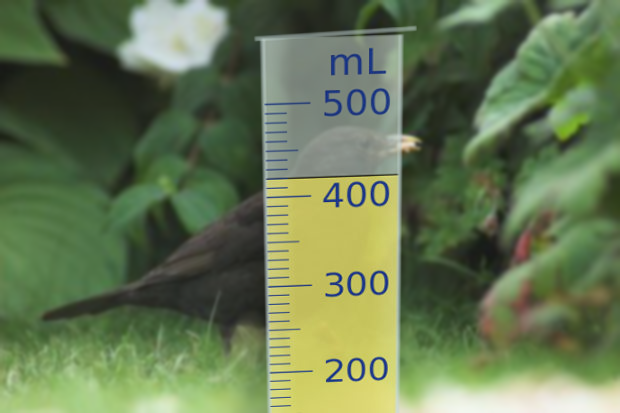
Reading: {"value": 420, "unit": "mL"}
